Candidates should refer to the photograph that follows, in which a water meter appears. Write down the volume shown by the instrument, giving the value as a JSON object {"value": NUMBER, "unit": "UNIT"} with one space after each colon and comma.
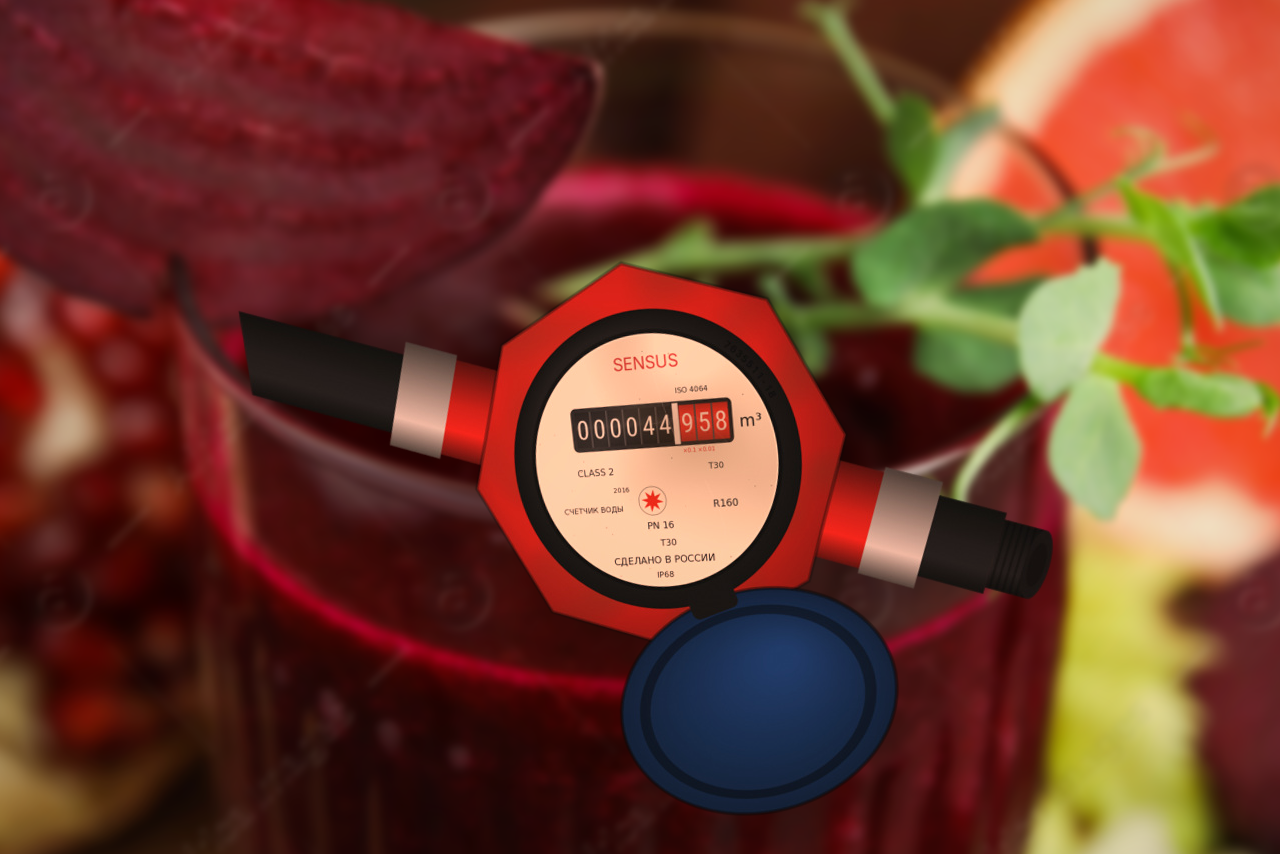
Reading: {"value": 44.958, "unit": "m³"}
